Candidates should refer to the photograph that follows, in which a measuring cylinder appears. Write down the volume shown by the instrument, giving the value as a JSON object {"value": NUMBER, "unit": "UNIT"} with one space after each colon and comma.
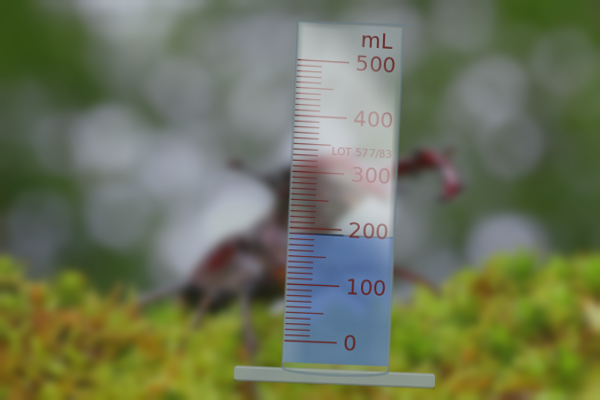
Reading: {"value": 190, "unit": "mL"}
